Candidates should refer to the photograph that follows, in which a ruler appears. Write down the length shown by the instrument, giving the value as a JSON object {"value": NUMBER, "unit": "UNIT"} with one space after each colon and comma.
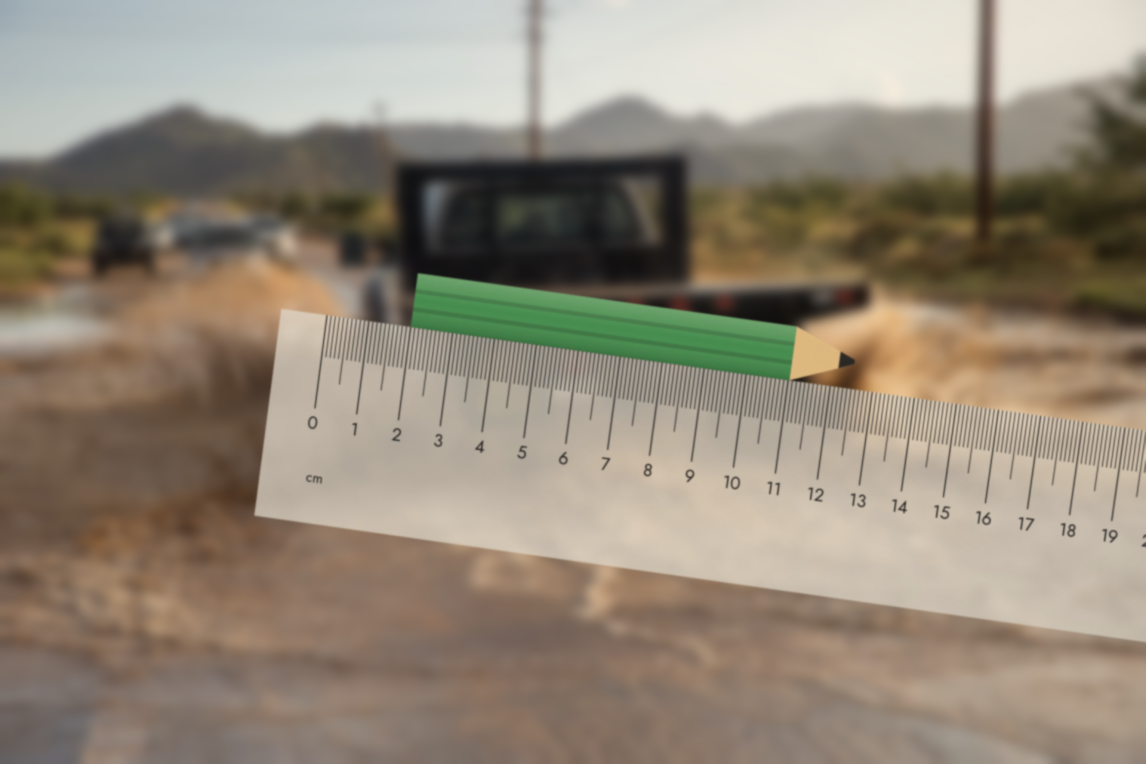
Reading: {"value": 10.5, "unit": "cm"}
